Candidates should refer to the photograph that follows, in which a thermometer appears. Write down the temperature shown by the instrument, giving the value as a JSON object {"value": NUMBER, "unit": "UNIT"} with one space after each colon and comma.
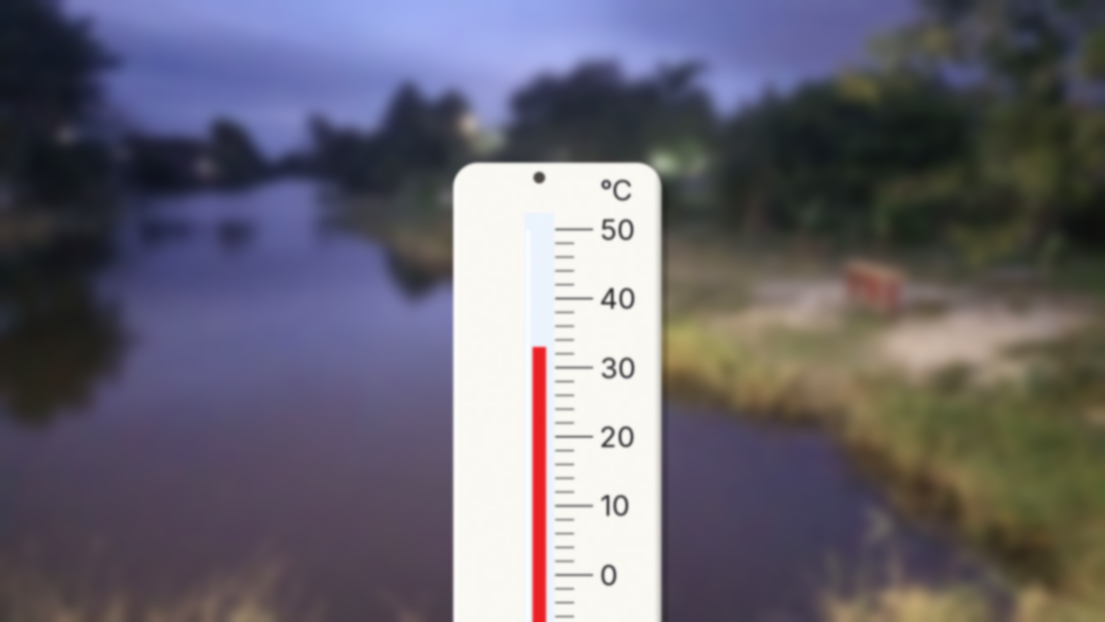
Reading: {"value": 33, "unit": "°C"}
